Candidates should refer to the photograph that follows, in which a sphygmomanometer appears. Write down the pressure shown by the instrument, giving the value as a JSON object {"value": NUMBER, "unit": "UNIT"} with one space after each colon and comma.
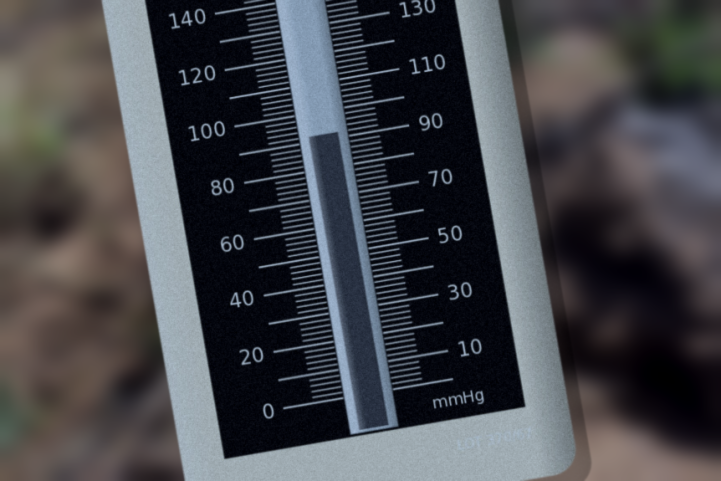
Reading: {"value": 92, "unit": "mmHg"}
